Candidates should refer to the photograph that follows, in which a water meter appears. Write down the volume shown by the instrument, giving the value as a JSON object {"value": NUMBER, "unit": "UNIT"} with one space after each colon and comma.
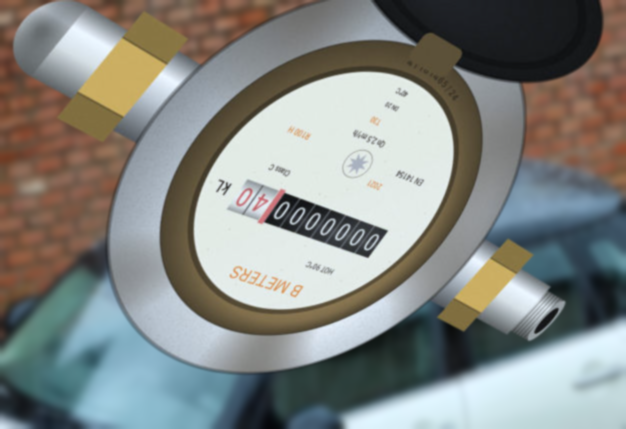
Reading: {"value": 0.40, "unit": "kL"}
